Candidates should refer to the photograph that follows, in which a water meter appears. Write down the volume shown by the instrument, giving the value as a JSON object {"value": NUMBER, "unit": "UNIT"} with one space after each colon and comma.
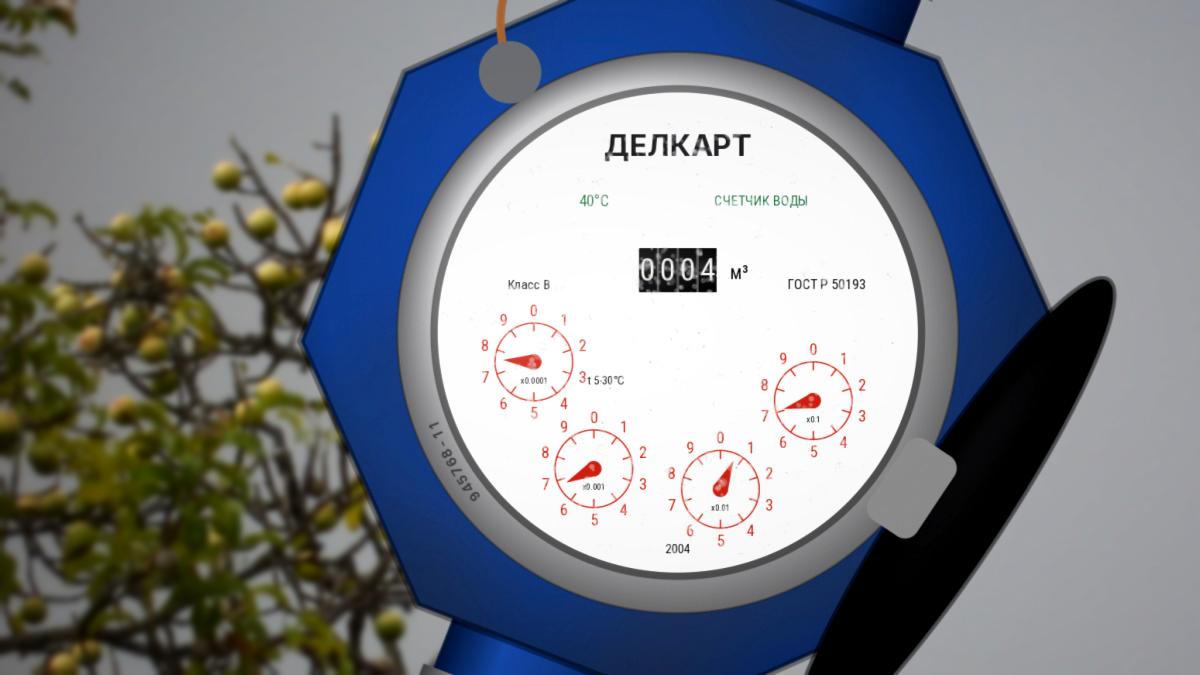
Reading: {"value": 4.7067, "unit": "m³"}
